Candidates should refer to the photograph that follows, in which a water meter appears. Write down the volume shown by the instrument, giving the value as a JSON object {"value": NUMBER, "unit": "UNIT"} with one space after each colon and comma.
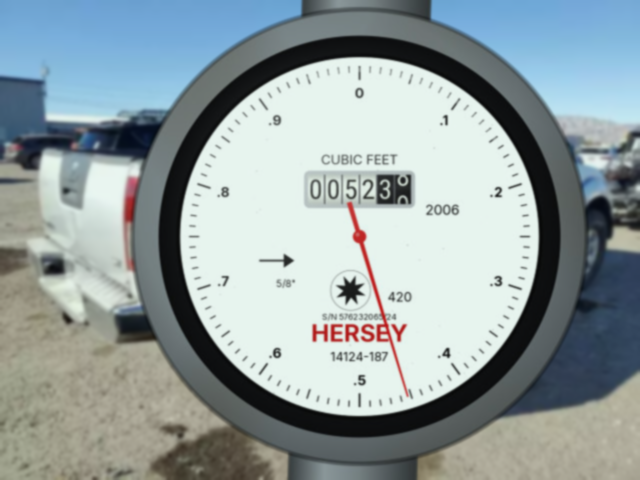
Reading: {"value": 5238.45, "unit": "ft³"}
